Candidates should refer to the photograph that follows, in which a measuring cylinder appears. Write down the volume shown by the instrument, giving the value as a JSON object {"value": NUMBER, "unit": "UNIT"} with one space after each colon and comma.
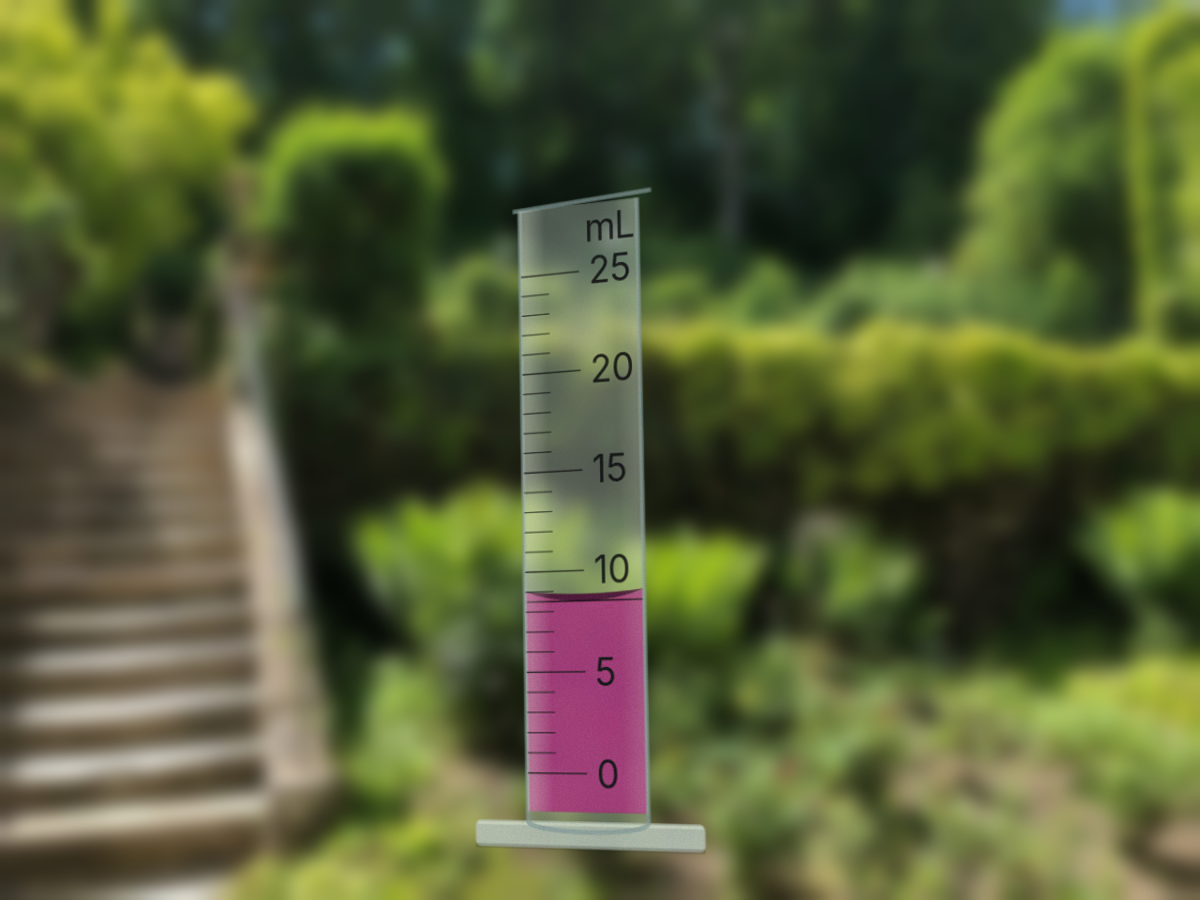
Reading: {"value": 8.5, "unit": "mL"}
